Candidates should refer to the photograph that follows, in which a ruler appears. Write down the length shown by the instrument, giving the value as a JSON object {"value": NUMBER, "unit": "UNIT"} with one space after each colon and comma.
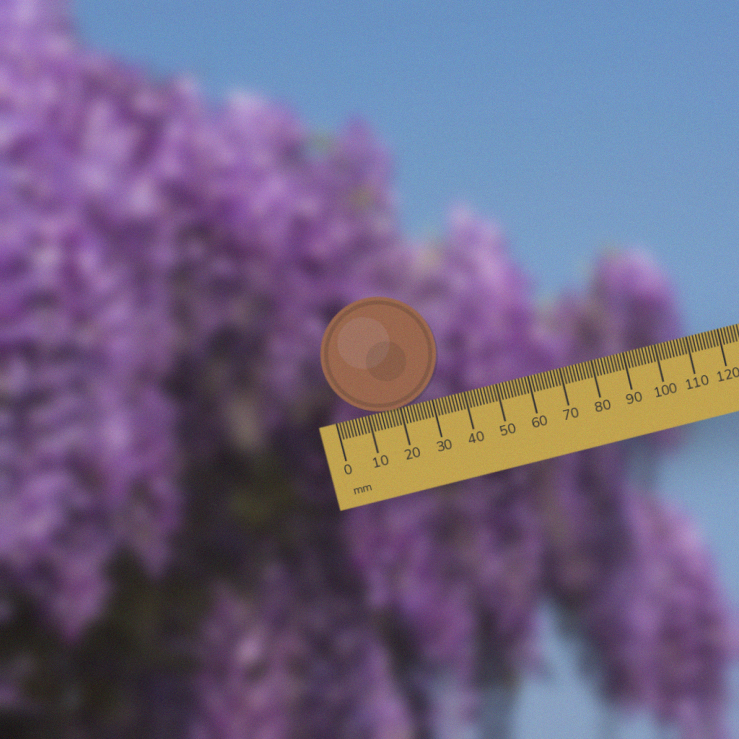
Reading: {"value": 35, "unit": "mm"}
